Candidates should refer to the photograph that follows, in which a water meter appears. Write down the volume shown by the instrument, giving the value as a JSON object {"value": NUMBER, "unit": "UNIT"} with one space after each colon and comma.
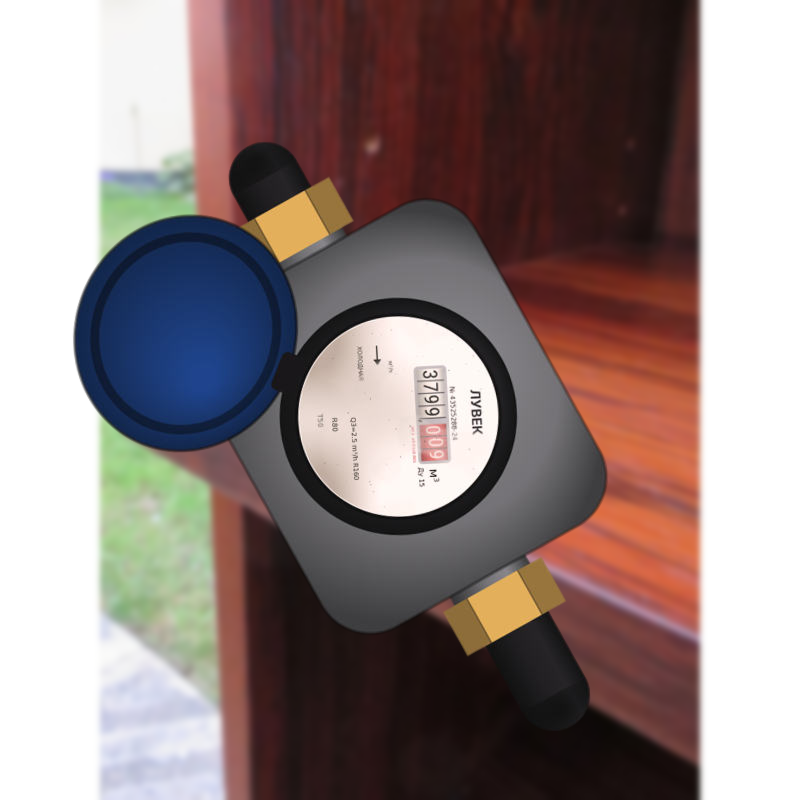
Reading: {"value": 3799.009, "unit": "m³"}
